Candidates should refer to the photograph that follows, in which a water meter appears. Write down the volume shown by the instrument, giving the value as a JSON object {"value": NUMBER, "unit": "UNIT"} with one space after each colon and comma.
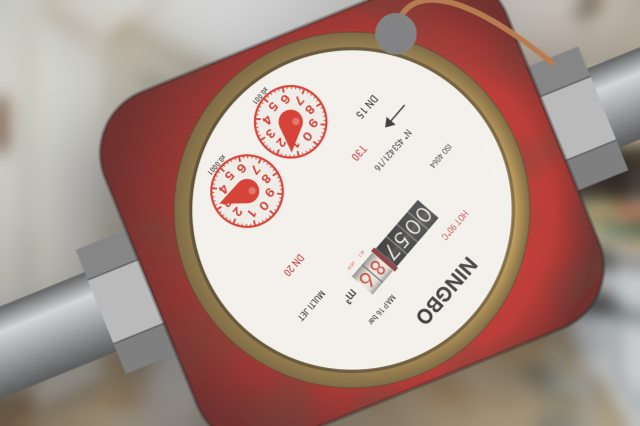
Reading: {"value": 57.8613, "unit": "m³"}
